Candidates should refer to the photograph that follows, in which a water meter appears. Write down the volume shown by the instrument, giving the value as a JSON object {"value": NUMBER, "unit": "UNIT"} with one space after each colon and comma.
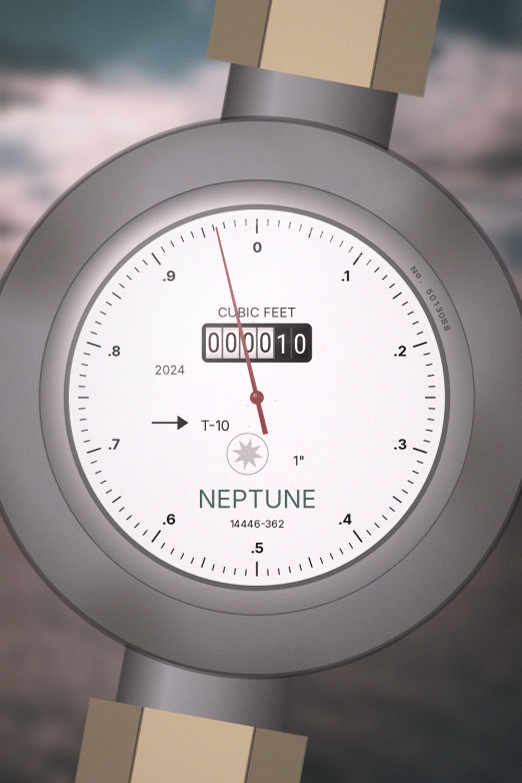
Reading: {"value": 9.96, "unit": "ft³"}
